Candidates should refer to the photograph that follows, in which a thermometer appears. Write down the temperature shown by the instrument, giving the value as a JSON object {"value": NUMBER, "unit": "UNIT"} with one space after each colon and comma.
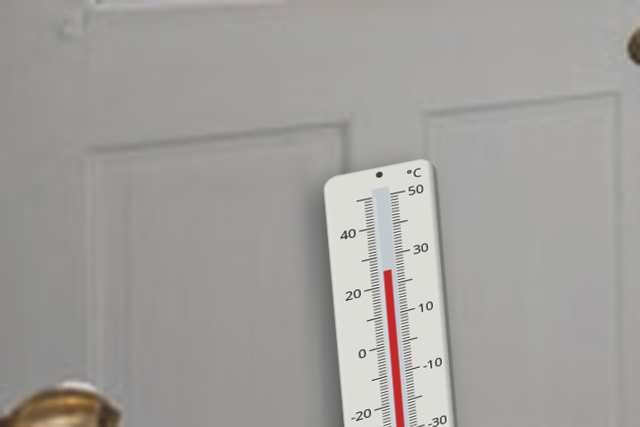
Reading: {"value": 25, "unit": "°C"}
